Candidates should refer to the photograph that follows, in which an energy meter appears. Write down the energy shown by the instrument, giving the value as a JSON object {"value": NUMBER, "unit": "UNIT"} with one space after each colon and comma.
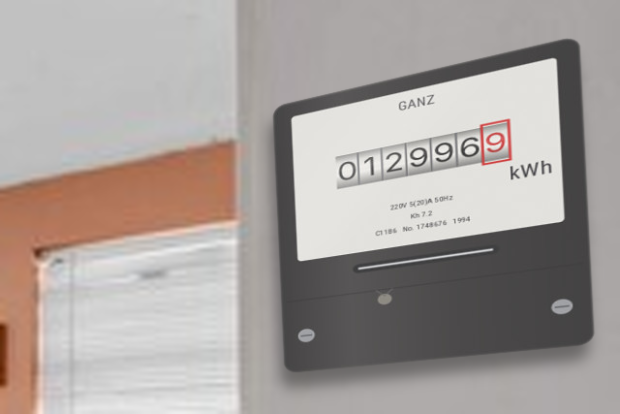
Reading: {"value": 12996.9, "unit": "kWh"}
